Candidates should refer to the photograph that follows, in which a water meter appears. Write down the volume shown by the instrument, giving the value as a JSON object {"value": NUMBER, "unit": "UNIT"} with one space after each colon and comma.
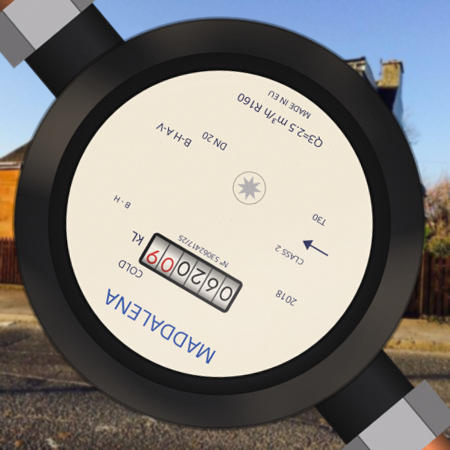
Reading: {"value": 620.09, "unit": "kL"}
